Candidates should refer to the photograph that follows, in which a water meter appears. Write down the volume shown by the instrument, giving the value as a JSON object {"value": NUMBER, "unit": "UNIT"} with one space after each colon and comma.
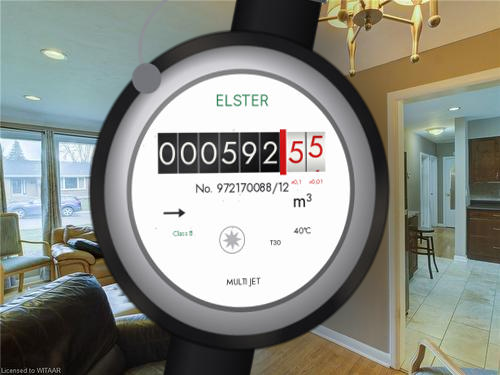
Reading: {"value": 592.55, "unit": "m³"}
